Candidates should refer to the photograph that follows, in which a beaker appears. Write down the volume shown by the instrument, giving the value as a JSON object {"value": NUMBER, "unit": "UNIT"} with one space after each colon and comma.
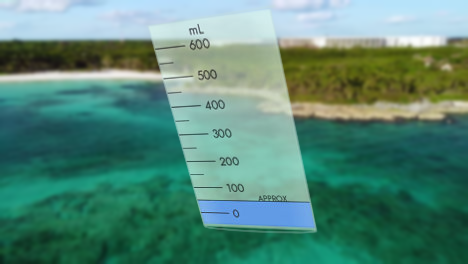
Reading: {"value": 50, "unit": "mL"}
